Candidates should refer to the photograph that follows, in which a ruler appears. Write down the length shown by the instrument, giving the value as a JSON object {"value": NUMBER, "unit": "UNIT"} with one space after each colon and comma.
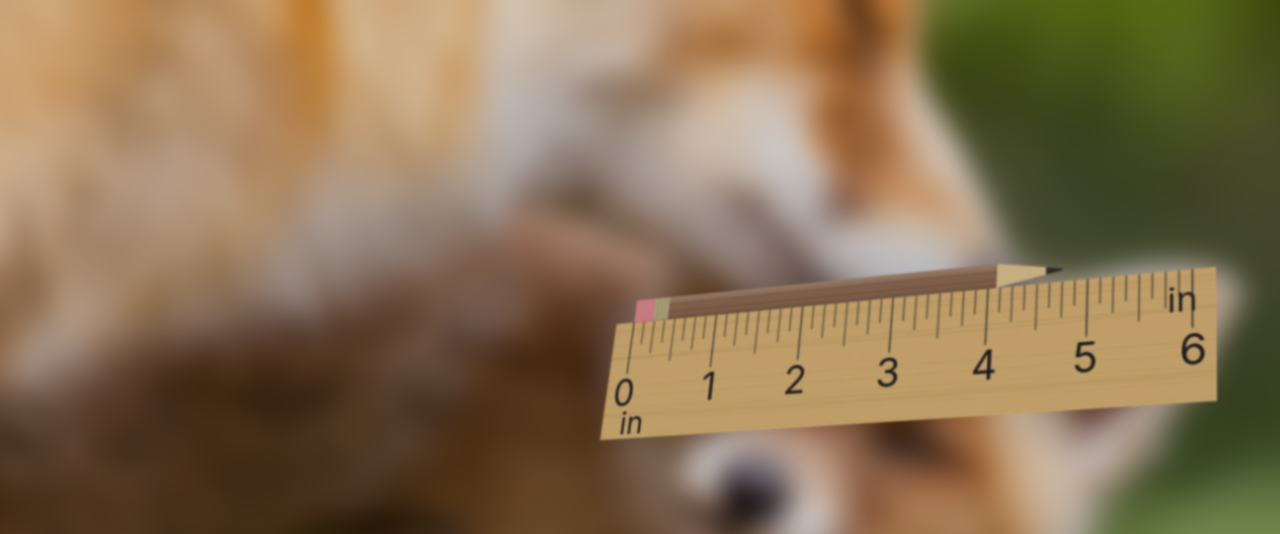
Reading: {"value": 4.75, "unit": "in"}
